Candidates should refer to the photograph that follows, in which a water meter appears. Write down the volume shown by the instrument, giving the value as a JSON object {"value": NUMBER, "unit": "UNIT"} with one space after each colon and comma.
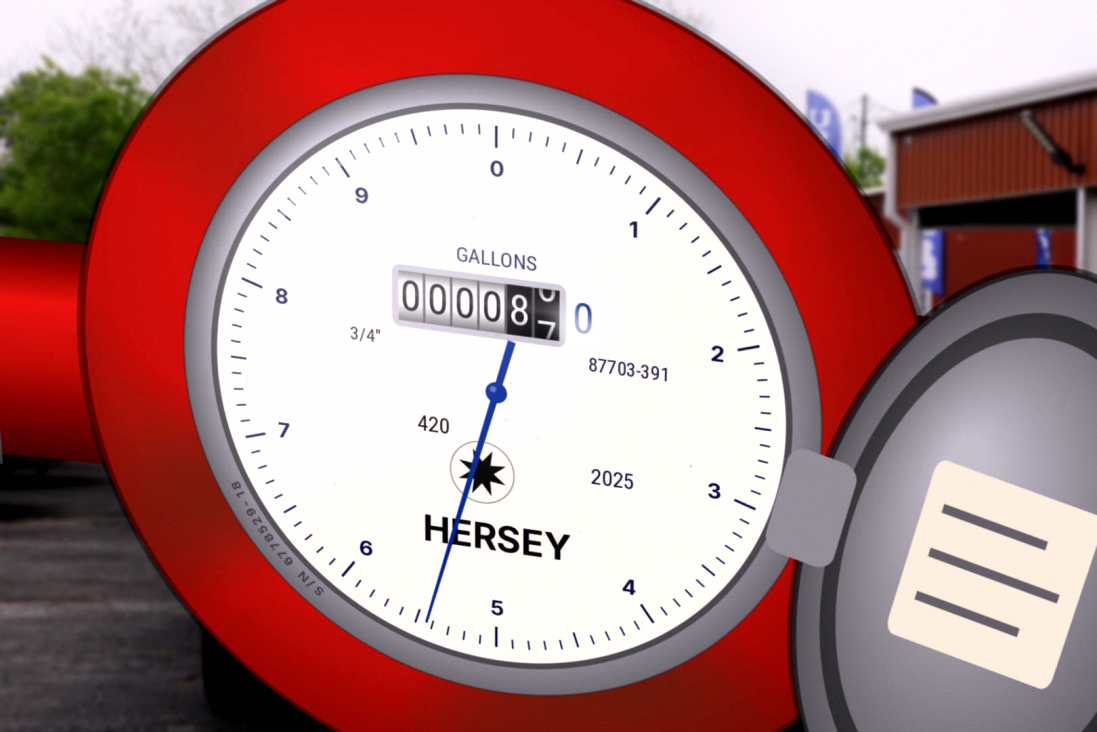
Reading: {"value": 865.4, "unit": "gal"}
